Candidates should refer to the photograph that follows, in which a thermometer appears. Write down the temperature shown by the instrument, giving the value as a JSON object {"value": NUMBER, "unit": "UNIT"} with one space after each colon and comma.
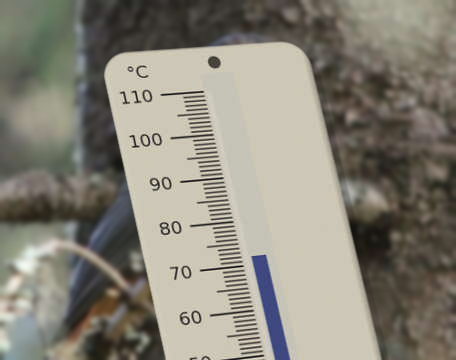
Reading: {"value": 72, "unit": "°C"}
